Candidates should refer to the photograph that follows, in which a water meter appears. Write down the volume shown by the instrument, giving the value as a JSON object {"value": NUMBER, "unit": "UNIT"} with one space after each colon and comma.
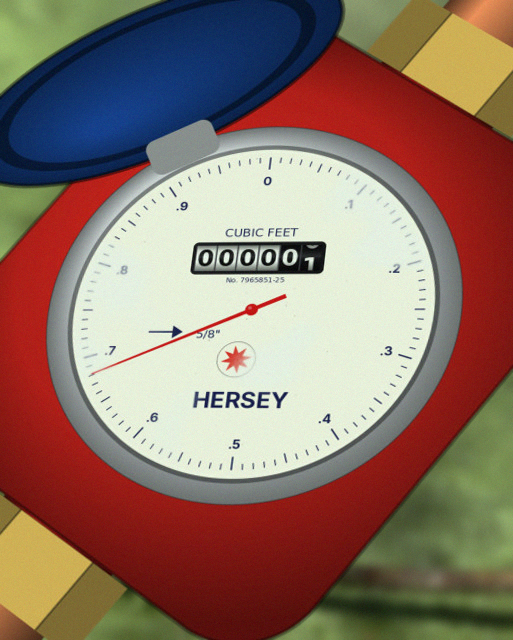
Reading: {"value": 0.68, "unit": "ft³"}
